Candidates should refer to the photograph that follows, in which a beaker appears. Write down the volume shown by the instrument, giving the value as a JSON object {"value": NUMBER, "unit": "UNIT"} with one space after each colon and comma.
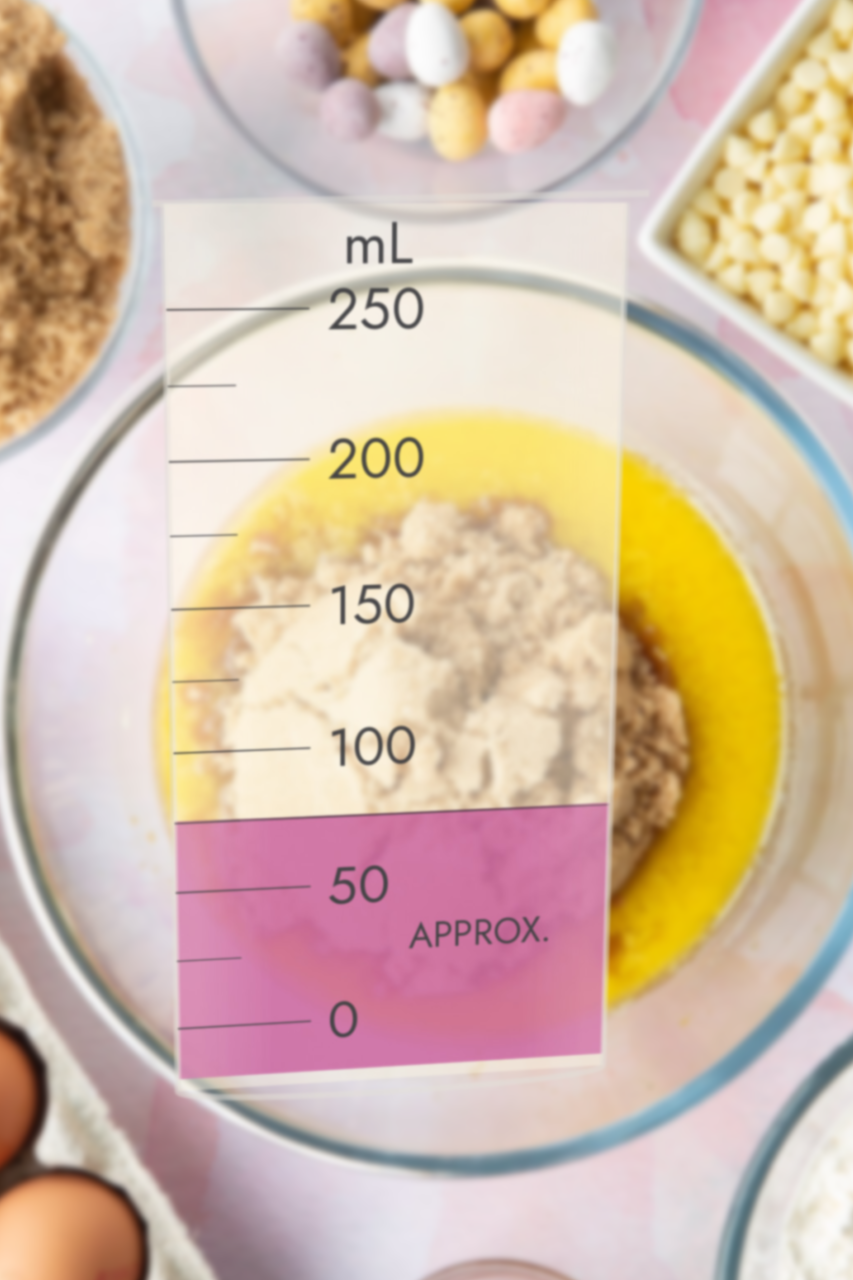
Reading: {"value": 75, "unit": "mL"}
